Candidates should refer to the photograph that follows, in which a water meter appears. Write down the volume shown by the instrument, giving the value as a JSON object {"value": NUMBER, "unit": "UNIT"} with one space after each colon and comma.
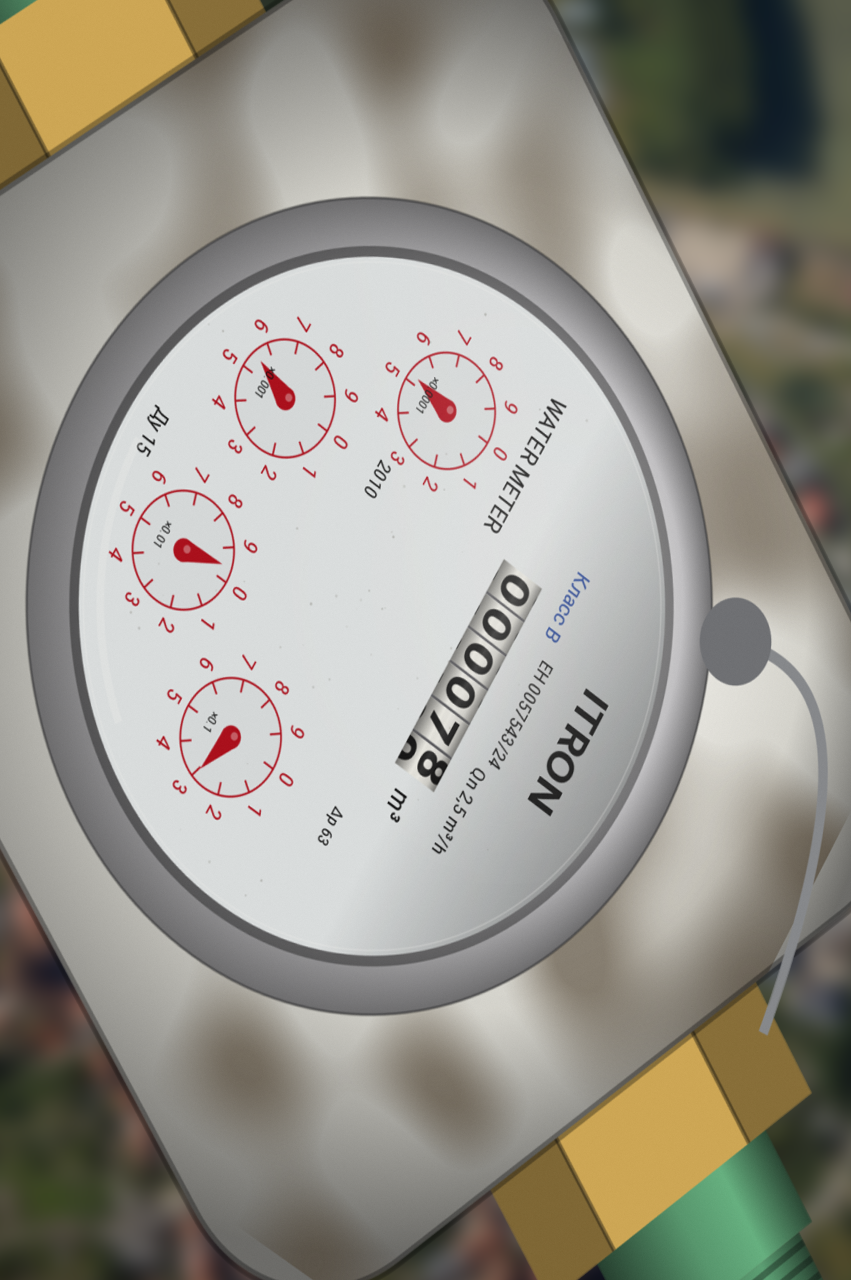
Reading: {"value": 78.2955, "unit": "m³"}
